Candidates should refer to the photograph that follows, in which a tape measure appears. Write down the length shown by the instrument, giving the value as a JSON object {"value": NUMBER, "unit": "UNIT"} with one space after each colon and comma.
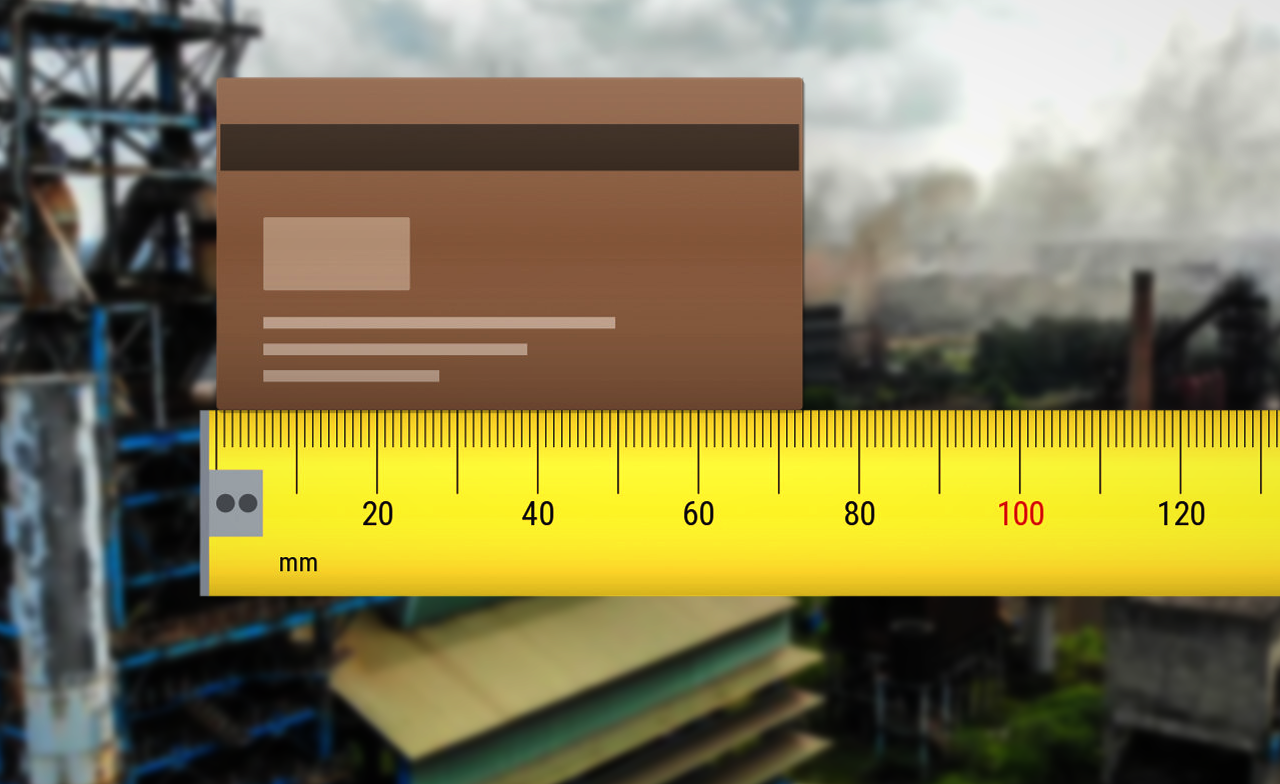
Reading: {"value": 73, "unit": "mm"}
